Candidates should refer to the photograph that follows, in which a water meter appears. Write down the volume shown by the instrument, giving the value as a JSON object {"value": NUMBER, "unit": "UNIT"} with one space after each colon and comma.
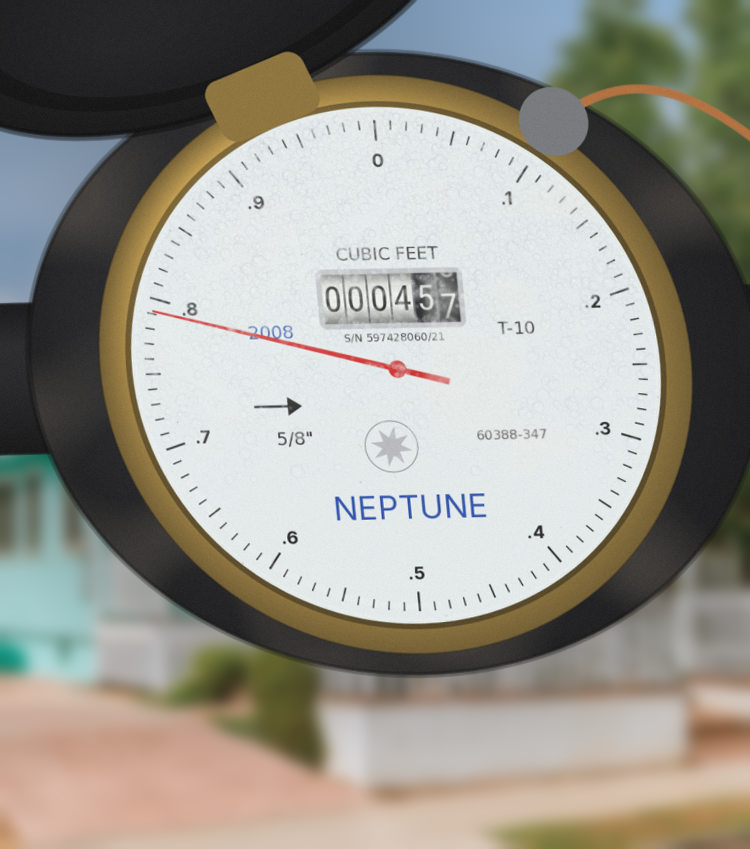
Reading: {"value": 456.79, "unit": "ft³"}
